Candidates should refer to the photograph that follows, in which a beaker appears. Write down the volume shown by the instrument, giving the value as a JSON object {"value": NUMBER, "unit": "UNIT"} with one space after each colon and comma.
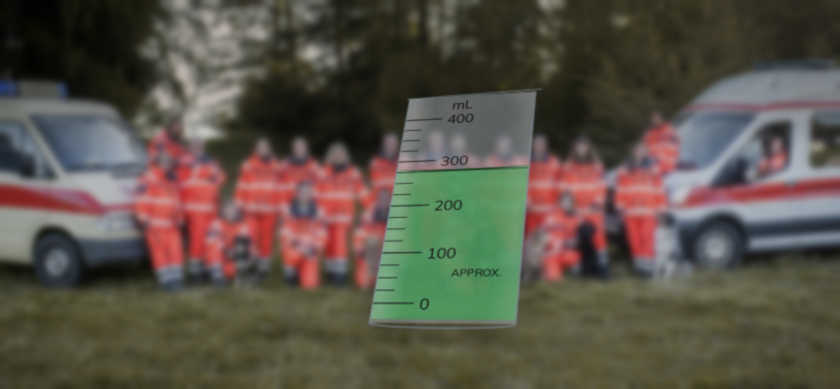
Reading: {"value": 275, "unit": "mL"}
